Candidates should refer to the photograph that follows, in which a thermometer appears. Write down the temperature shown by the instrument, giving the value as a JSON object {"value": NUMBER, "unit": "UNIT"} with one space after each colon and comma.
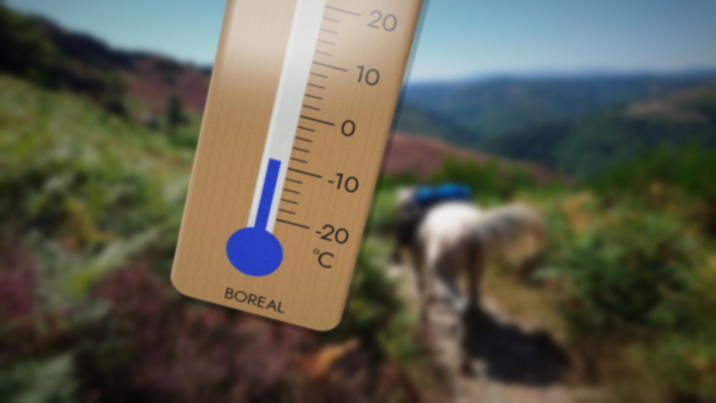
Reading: {"value": -9, "unit": "°C"}
